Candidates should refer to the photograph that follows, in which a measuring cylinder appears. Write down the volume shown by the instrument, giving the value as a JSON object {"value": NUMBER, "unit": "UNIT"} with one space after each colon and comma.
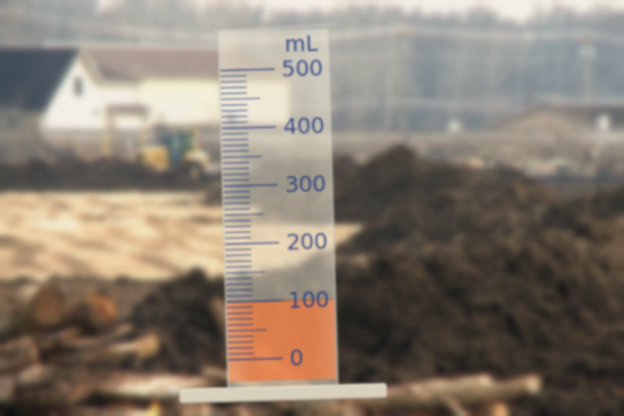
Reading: {"value": 100, "unit": "mL"}
